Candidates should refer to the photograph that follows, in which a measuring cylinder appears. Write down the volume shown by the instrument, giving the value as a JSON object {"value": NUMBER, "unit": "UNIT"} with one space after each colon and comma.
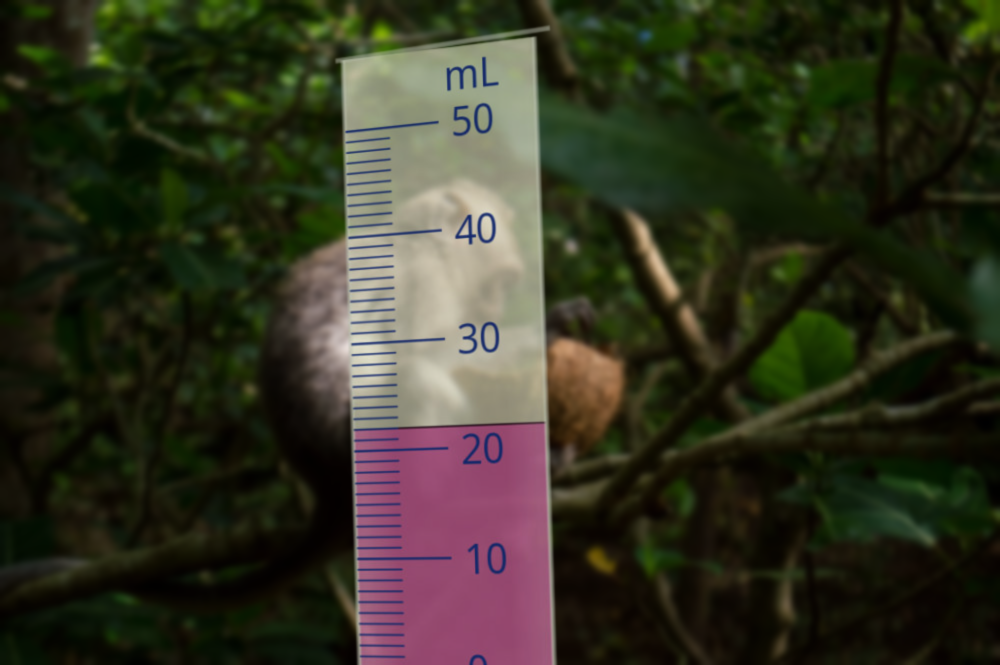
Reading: {"value": 22, "unit": "mL"}
